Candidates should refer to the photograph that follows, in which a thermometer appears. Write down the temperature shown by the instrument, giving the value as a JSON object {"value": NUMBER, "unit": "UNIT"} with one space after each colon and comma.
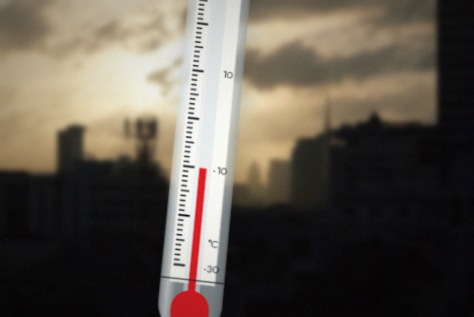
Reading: {"value": -10, "unit": "°C"}
